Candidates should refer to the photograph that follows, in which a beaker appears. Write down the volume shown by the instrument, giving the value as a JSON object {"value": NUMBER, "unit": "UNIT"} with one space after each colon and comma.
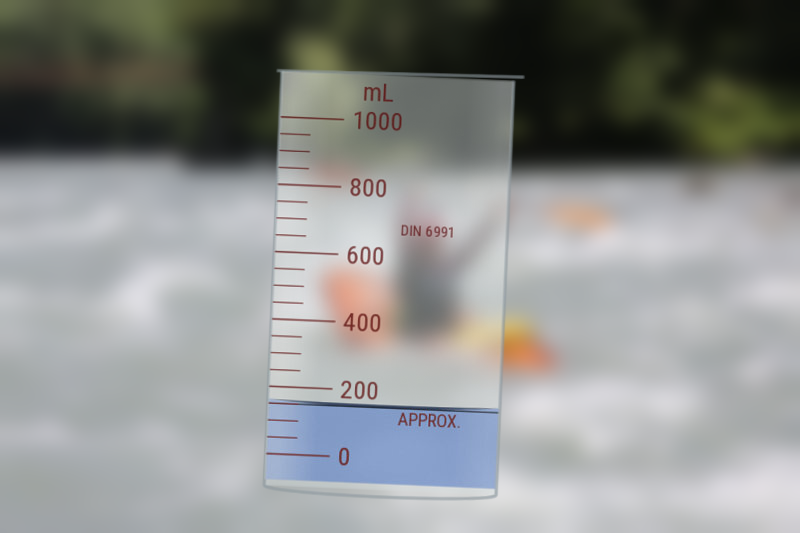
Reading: {"value": 150, "unit": "mL"}
